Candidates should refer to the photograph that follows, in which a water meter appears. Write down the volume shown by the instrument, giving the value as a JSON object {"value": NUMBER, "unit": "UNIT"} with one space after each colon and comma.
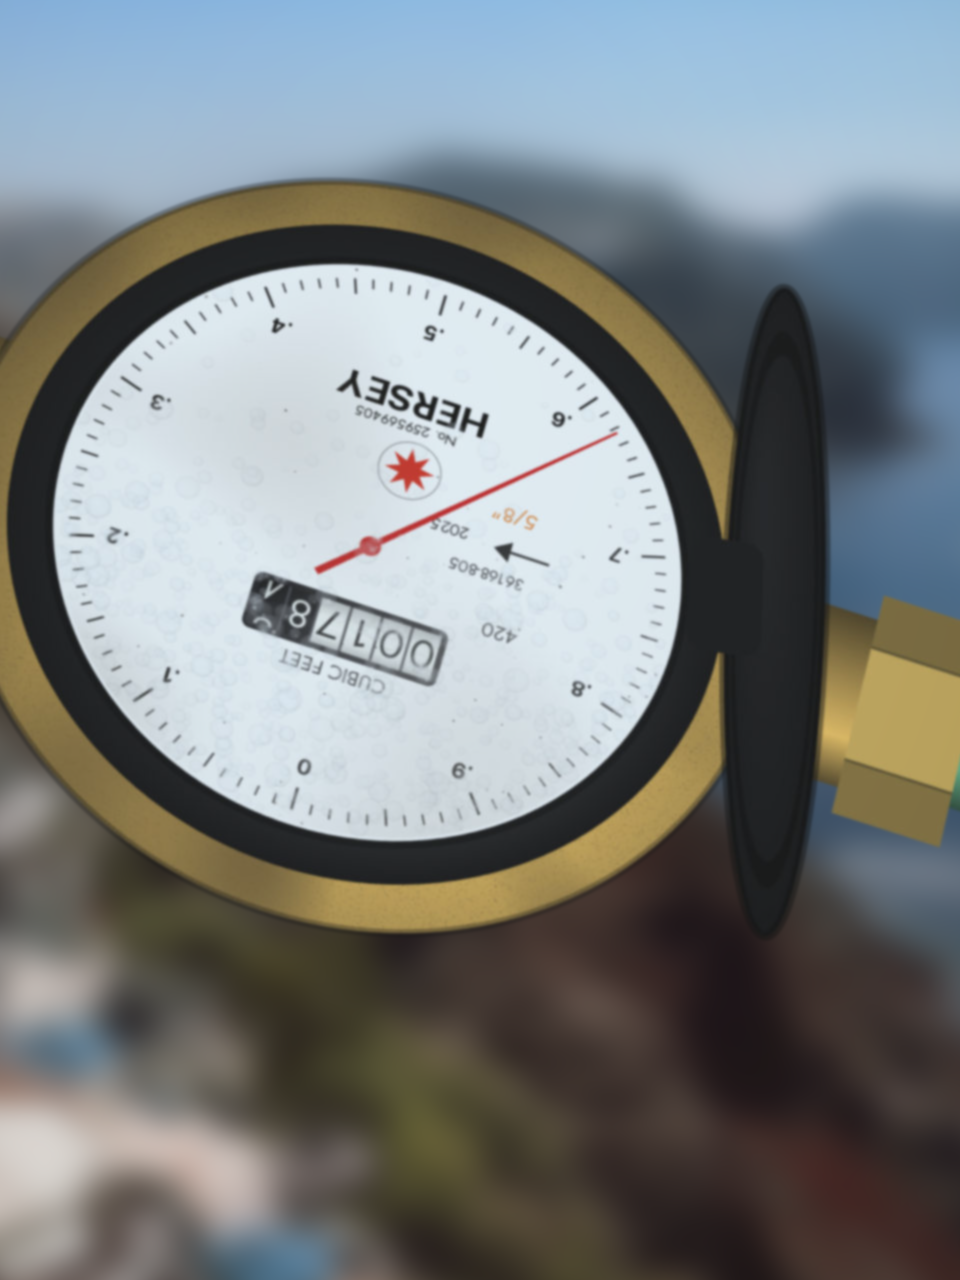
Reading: {"value": 1783.62, "unit": "ft³"}
